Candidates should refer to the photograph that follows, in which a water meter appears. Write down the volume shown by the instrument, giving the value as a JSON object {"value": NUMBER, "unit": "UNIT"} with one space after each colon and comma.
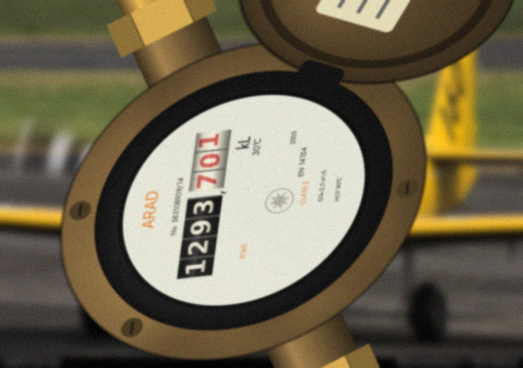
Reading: {"value": 1293.701, "unit": "kL"}
